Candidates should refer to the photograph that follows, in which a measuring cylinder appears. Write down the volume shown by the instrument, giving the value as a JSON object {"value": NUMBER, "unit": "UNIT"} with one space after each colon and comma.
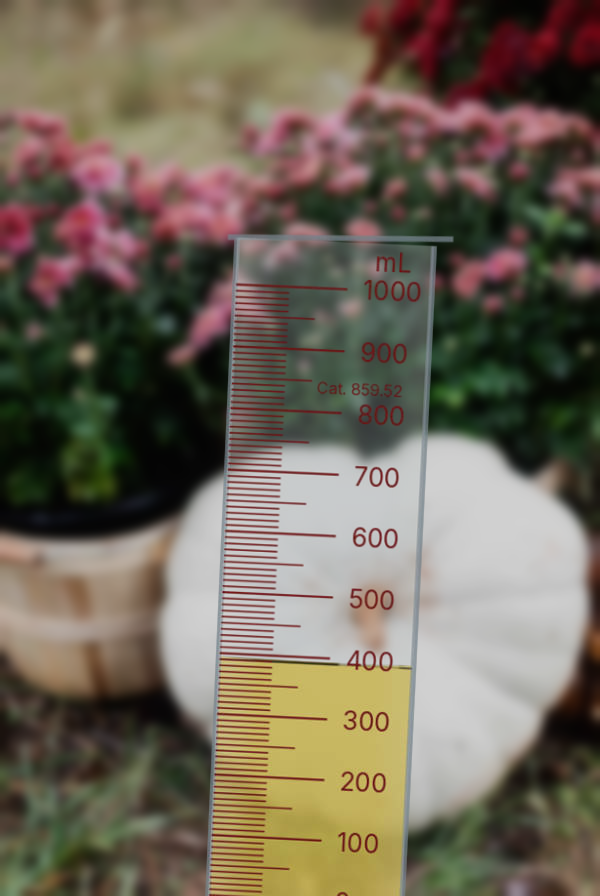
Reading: {"value": 390, "unit": "mL"}
